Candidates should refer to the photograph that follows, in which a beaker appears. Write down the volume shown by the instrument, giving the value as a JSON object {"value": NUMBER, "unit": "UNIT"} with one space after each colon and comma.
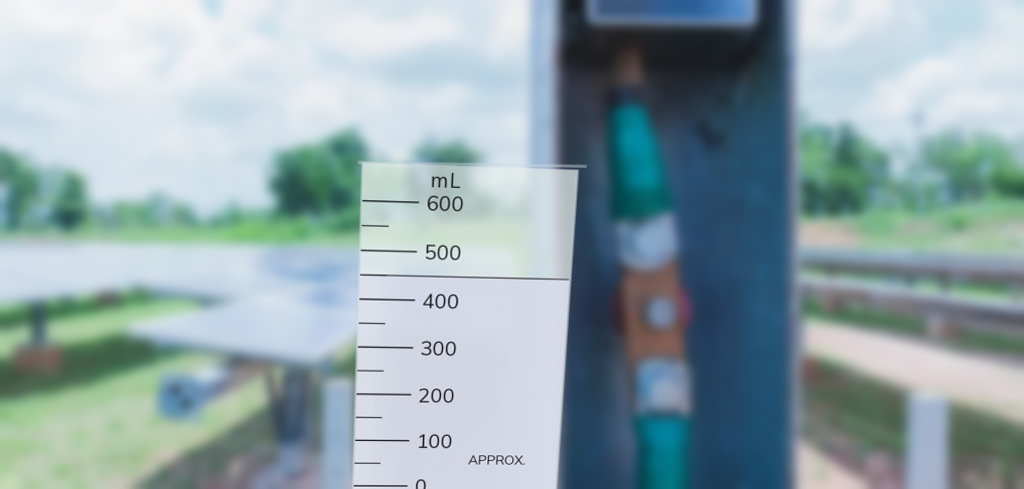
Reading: {"value": 450, "unit": "mL"}
